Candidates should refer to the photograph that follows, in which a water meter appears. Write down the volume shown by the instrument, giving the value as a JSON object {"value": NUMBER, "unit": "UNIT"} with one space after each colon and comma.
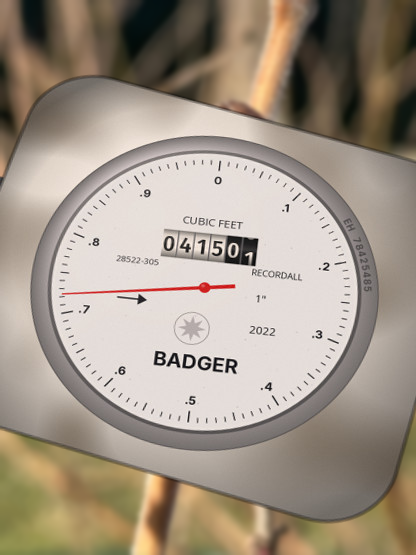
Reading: {"value": 41500.72, "unit": "ft³"}
